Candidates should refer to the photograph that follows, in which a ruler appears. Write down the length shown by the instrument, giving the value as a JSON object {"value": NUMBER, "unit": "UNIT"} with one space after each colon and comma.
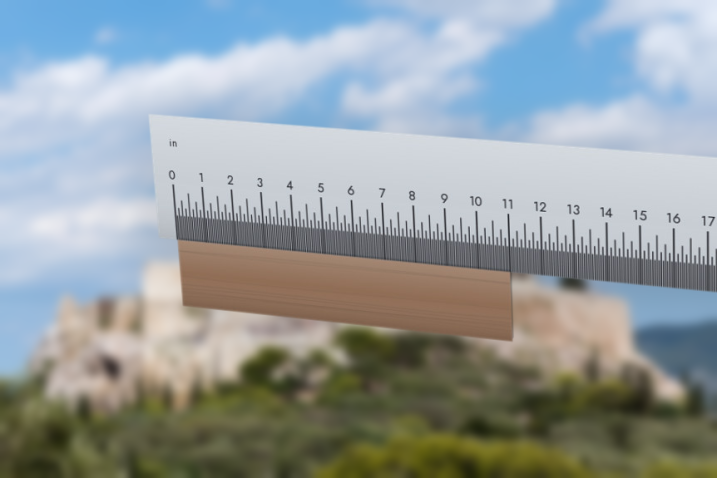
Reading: {"value": 11, "unit": "in"}
